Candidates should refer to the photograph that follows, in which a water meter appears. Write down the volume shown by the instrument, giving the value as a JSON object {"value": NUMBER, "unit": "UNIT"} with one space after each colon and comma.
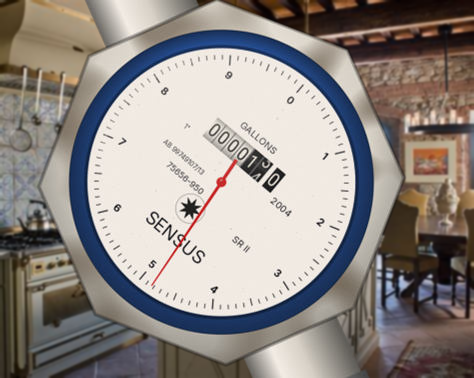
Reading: {"value": 134.8, "unit": "gal"}
